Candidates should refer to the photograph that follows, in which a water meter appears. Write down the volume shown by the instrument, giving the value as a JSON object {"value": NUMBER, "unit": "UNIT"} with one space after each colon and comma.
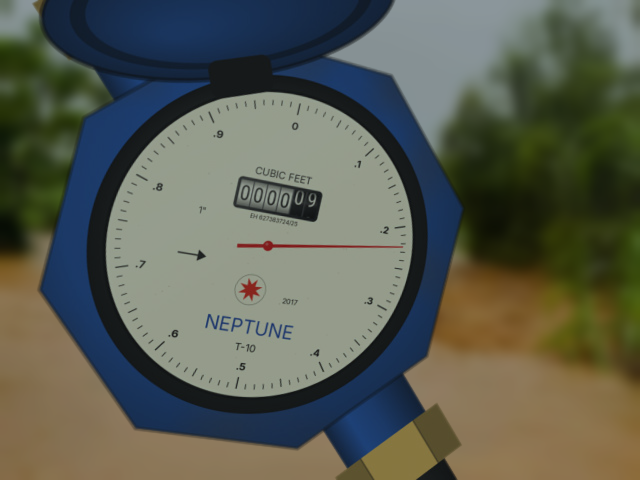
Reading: {"value": 9.22, "unit": "ft³"}
